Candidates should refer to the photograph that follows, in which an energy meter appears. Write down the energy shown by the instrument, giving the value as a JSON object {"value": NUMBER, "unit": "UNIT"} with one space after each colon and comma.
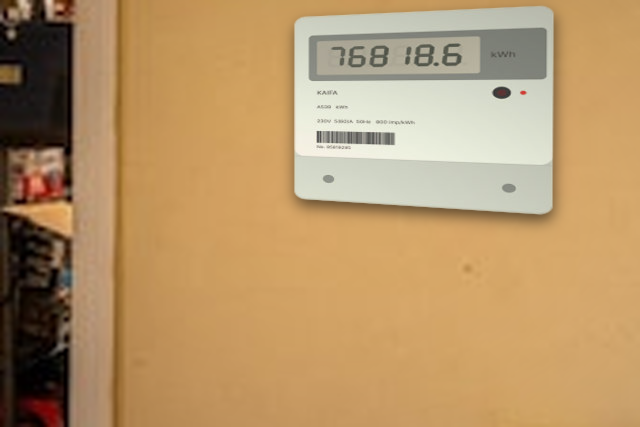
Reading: {"value": 76818.6, "unit": "kWh"}
